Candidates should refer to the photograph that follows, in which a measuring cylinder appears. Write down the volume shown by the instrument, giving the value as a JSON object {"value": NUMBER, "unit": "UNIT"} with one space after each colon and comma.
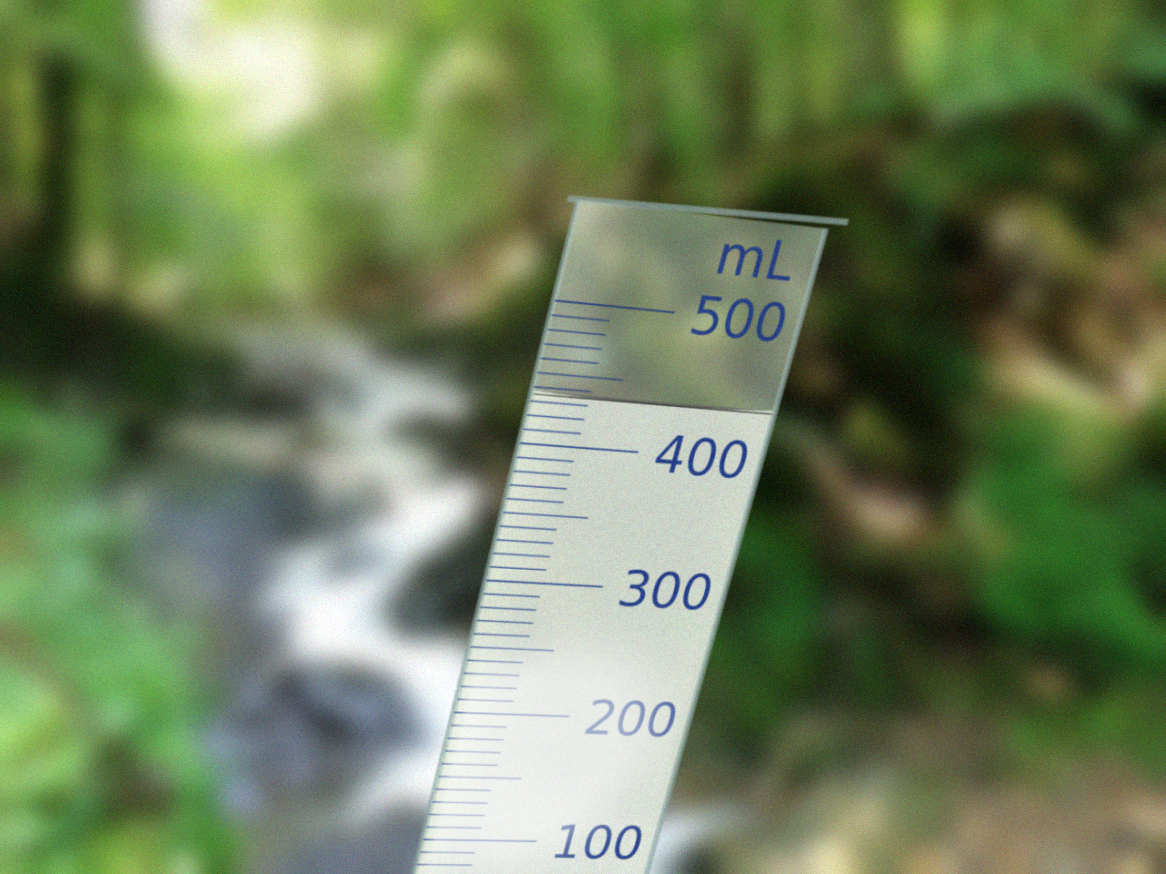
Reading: {"value": 435, "unit": "mL"}
